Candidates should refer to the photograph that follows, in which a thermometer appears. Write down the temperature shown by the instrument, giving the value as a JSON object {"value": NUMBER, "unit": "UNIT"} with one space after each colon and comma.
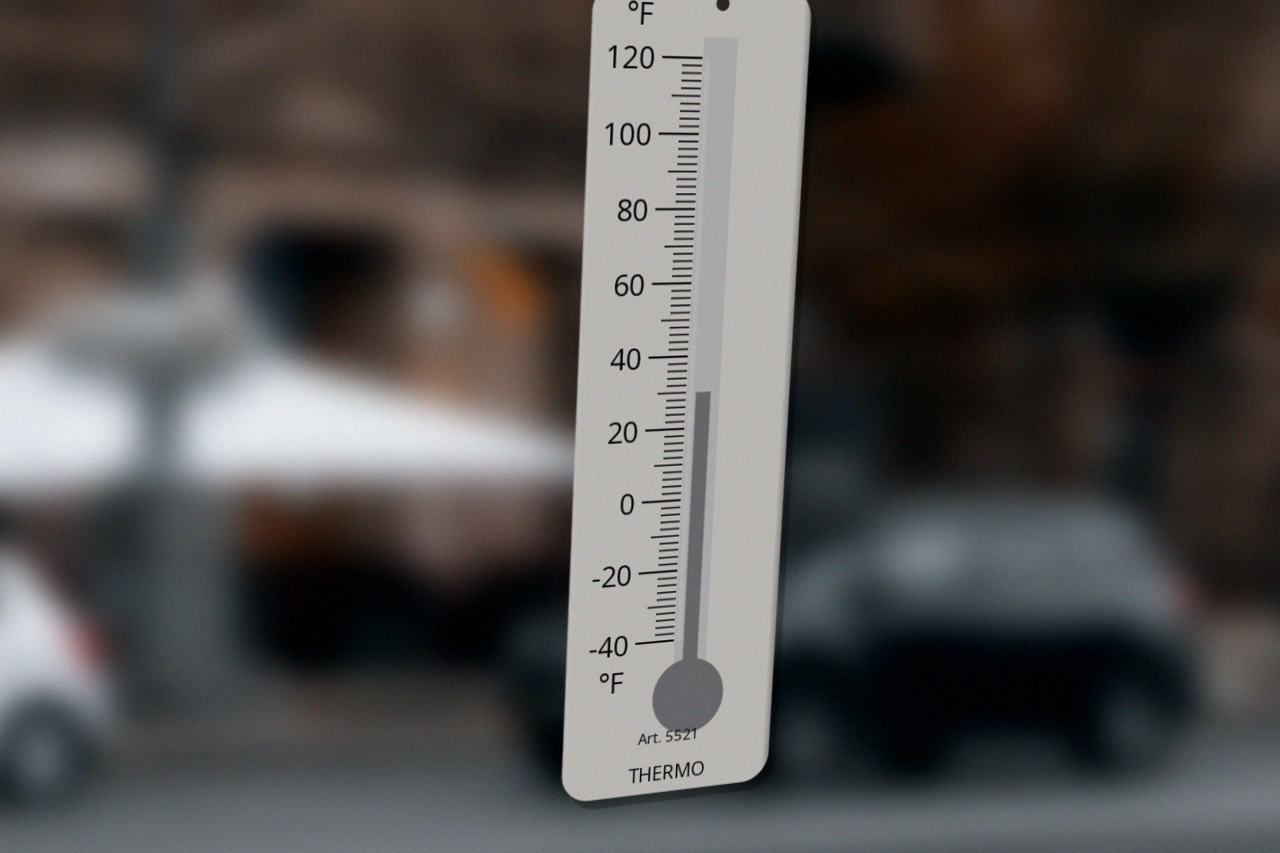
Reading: {"value": 30, "unit": "°F"}
